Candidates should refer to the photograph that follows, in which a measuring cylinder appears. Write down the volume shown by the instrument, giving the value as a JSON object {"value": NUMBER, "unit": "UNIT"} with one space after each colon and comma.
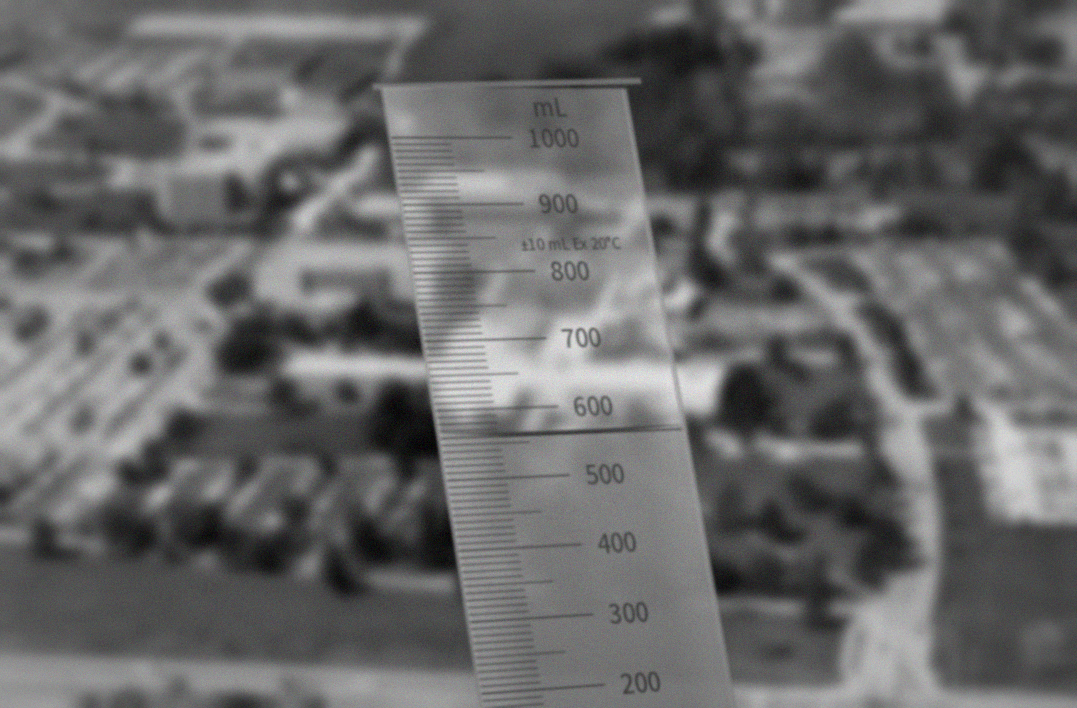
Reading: {"value": 560, "unit": "mL"}
